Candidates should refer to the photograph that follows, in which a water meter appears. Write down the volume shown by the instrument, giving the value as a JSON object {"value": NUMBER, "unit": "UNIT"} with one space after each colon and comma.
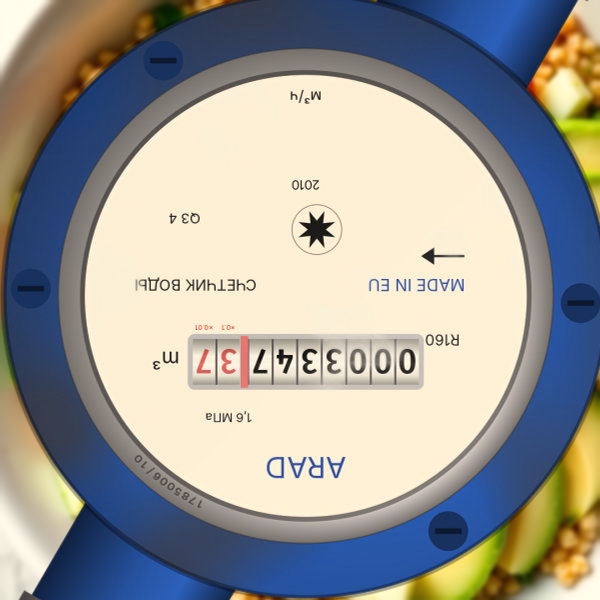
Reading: {"value": 3347.37, "unit": "m³"}
